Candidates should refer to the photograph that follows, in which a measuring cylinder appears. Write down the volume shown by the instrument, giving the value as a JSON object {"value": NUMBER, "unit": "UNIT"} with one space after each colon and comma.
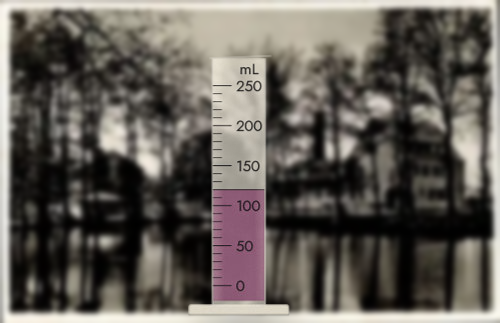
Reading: {"value": 120, "unit": "mL"}
